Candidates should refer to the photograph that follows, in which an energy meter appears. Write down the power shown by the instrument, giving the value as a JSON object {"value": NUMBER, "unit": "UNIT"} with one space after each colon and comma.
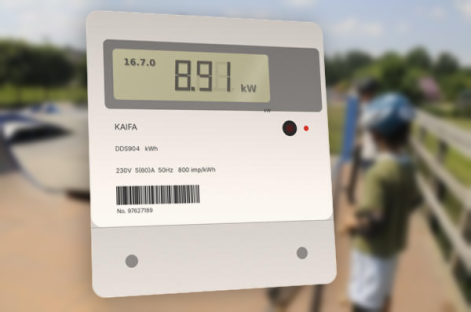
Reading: {"value": 8.91, "unit": "kW"}
